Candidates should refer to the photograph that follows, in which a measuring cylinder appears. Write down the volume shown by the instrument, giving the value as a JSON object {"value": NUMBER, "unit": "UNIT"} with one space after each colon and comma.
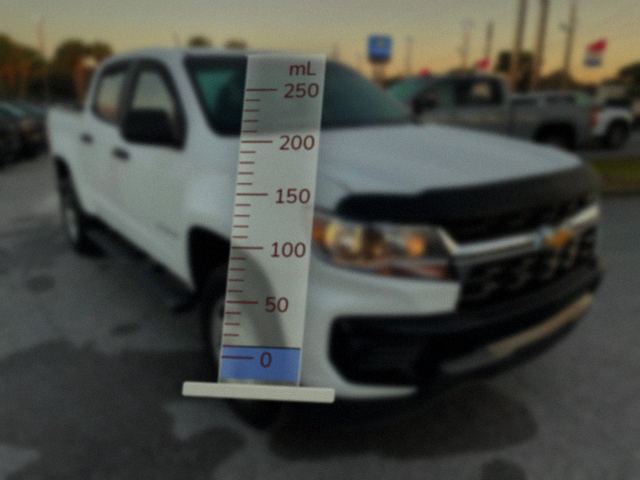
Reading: {"value": 10, "unit": "mL"}
